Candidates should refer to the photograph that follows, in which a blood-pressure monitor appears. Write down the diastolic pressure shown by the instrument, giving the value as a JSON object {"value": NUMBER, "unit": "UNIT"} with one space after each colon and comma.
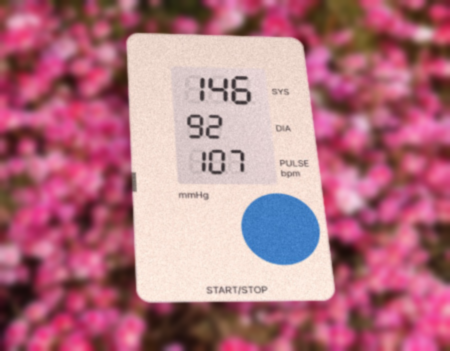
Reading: {"value": 92, "unit": "mmHg"}
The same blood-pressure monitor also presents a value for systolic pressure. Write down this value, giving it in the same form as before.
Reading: {"value": 146, "unit": "mmHg"}
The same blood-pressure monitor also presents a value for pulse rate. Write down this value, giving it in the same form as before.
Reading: {"value": 107, "unit": "bpm"}
